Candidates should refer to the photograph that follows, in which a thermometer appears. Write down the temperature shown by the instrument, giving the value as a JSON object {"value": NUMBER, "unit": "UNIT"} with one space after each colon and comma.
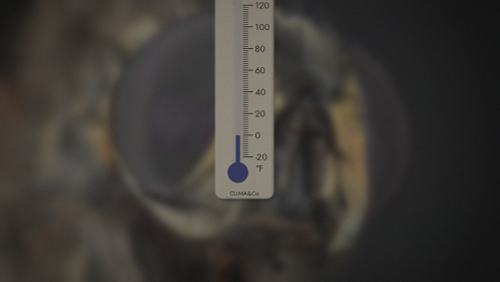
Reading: {"value": 0, "unit": "°F"}
